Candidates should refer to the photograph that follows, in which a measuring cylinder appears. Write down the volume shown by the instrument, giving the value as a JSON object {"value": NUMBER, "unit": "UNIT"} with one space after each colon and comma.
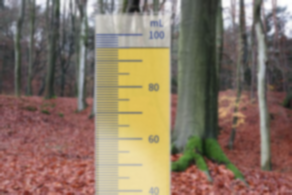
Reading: {"value": 95, "unit": "mL"}
